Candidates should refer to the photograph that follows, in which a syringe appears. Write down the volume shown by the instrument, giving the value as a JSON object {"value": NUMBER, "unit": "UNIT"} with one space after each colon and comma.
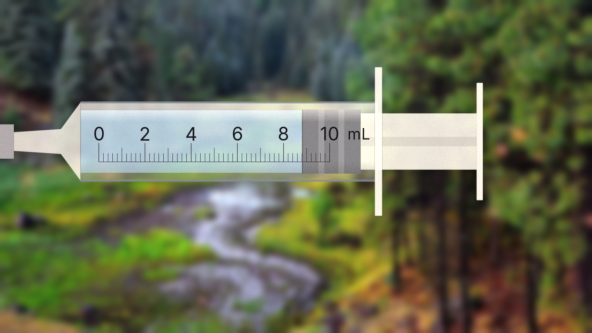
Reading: {"value": 8.8, "unit": "mL"}
